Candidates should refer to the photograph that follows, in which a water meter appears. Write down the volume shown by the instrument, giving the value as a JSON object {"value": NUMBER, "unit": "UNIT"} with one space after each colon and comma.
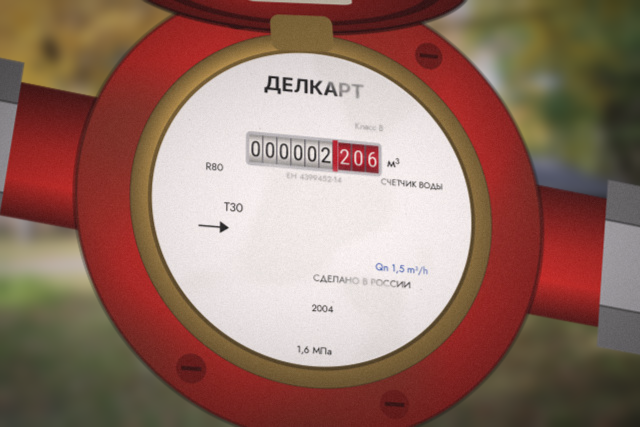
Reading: {"value": 2.206, "unit": "m³"}
